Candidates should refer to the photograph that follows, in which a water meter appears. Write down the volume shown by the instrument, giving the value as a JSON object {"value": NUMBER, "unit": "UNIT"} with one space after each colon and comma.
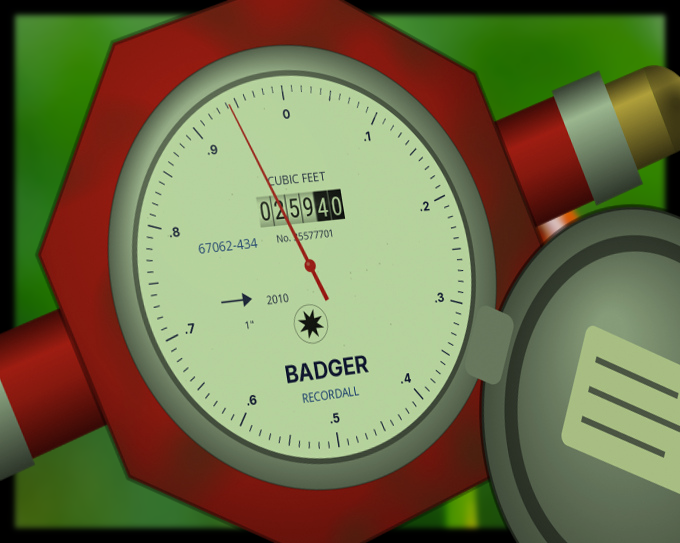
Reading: {"value": 25939.94, "unit": "ft³"}
